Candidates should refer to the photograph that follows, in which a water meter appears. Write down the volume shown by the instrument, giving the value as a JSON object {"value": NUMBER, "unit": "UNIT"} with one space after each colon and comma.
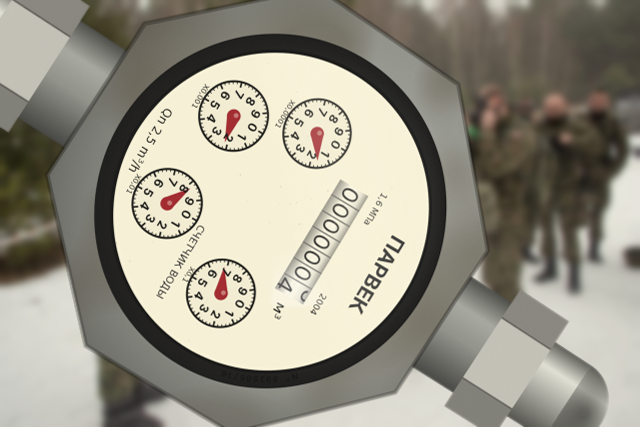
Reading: {"value": 3.6821, "unit": "m³"}
